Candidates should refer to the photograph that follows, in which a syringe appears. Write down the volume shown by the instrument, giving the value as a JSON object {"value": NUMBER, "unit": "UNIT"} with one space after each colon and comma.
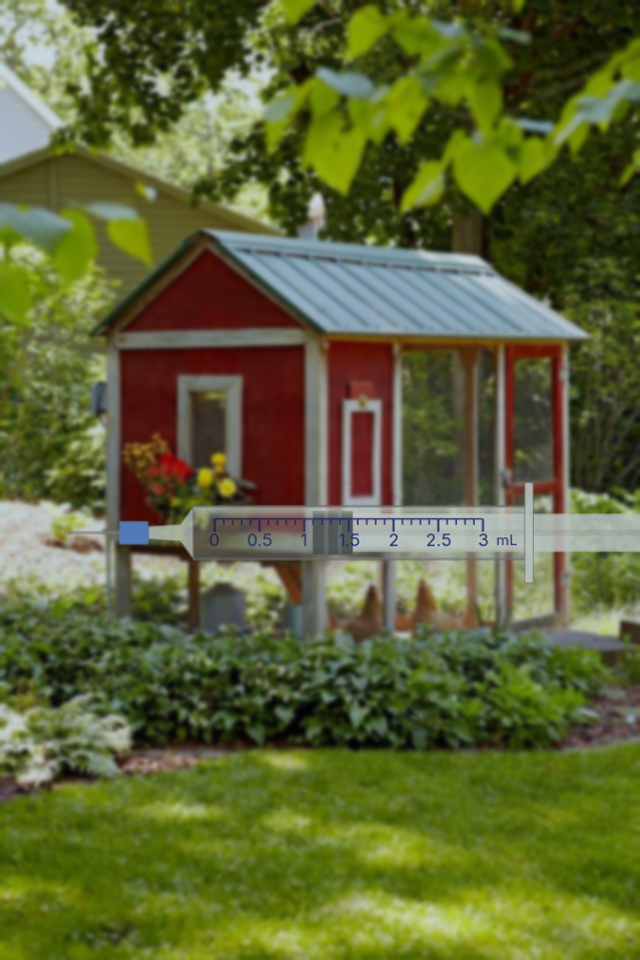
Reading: {"value": 1.1, "unit": "mL"}
